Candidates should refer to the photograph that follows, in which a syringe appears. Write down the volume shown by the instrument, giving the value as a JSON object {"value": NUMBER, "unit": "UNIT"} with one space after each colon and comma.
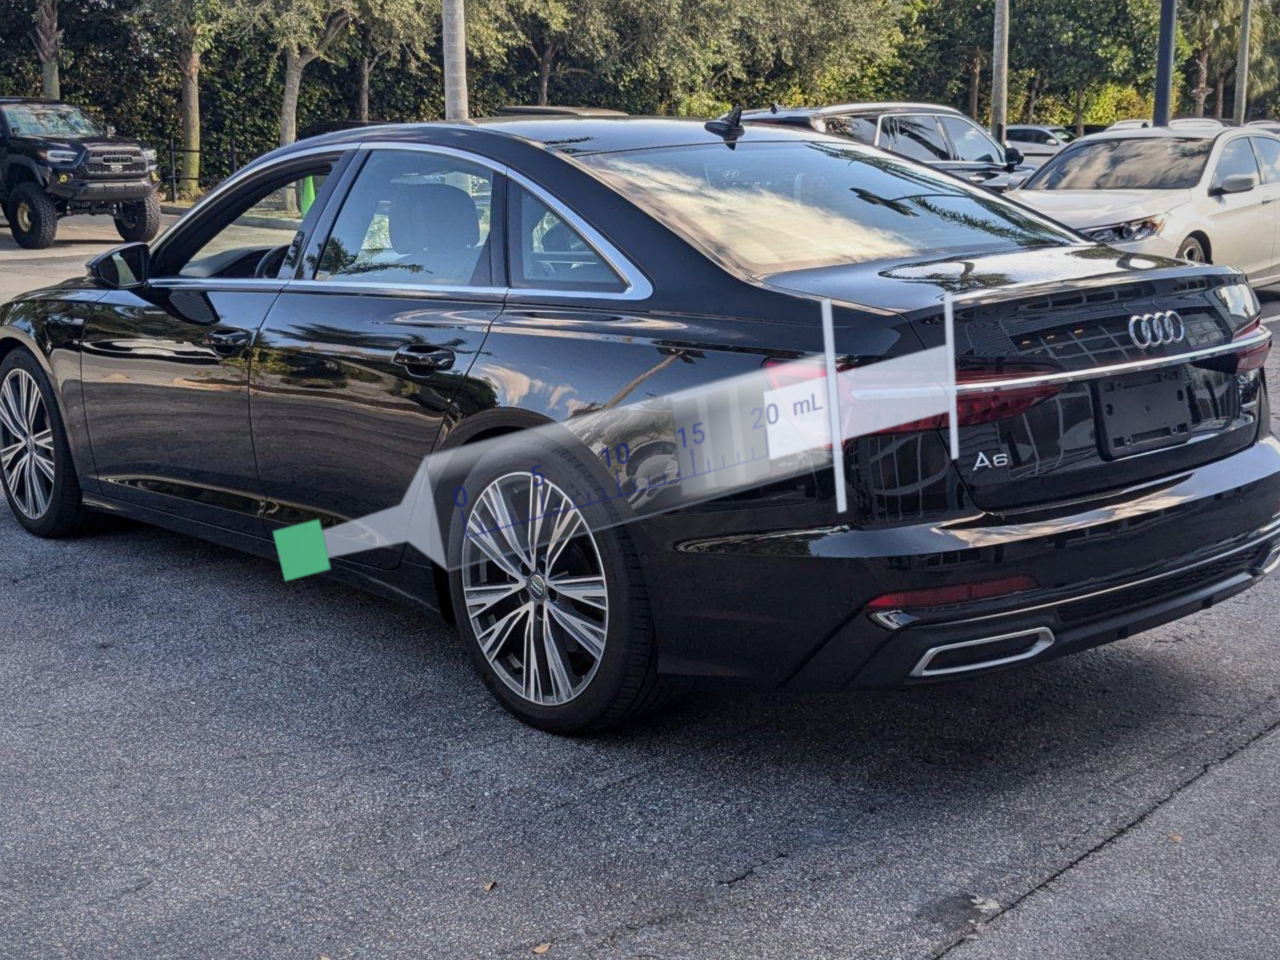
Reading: {"value": 14, "unit": "mL"}
